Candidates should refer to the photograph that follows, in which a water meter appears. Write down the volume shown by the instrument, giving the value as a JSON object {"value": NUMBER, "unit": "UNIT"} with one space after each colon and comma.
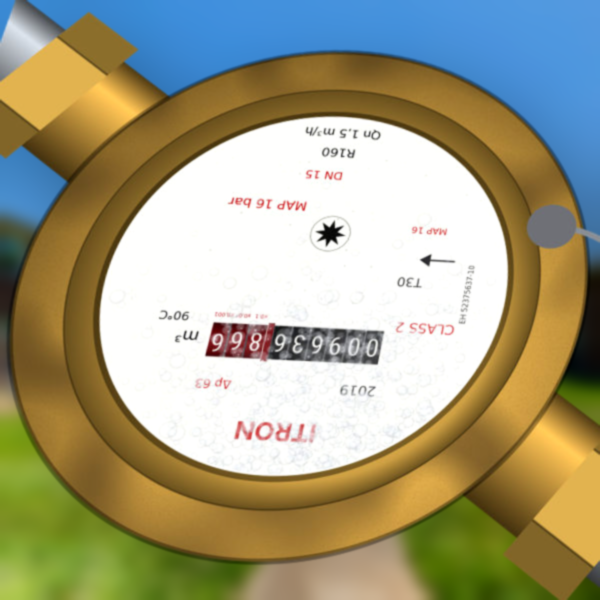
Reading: {"value": 9636.866, "unit": "m³"}
